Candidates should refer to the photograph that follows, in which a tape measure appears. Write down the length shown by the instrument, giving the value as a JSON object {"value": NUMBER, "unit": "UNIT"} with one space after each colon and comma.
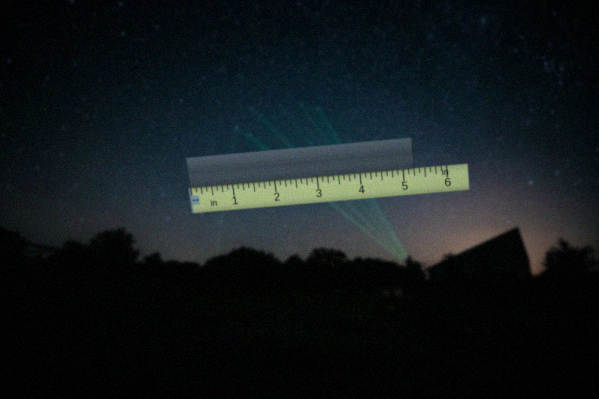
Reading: {"value": 5.25, "unit": "in"}
